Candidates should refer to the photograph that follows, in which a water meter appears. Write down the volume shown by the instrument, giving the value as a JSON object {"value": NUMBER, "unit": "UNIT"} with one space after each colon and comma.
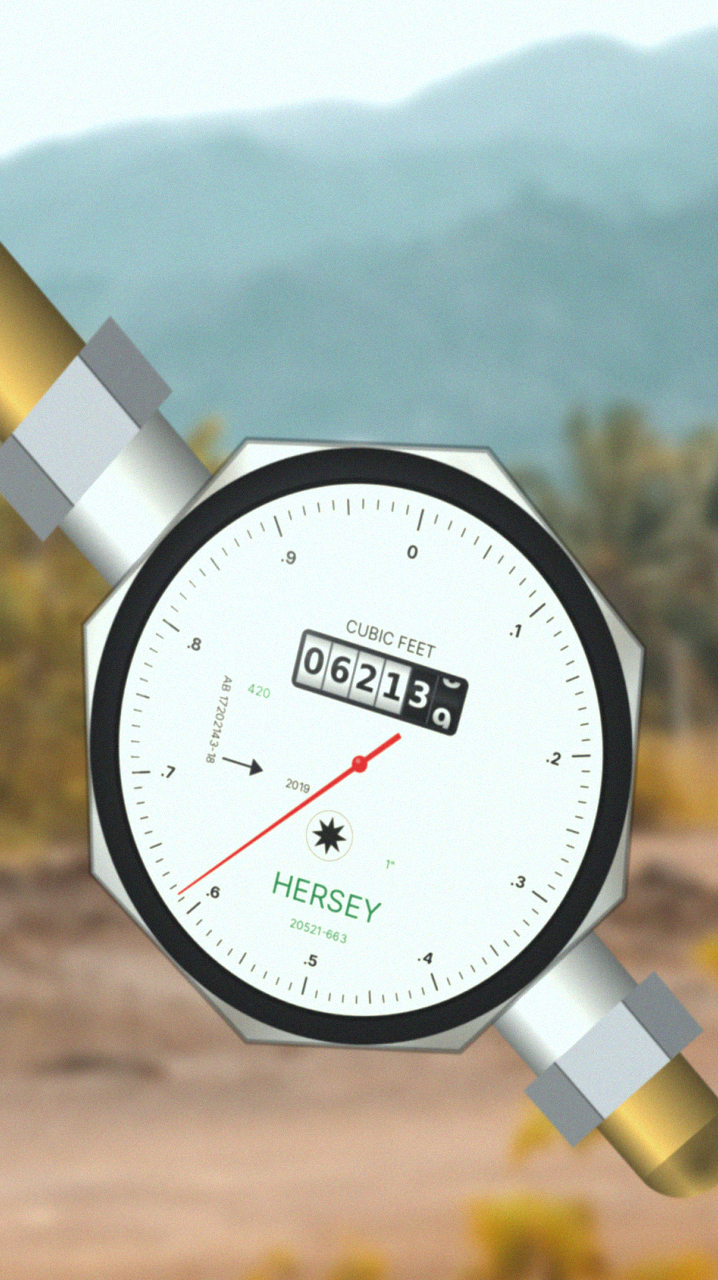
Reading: {"value": 62138.61, "unit": "ft³"}
